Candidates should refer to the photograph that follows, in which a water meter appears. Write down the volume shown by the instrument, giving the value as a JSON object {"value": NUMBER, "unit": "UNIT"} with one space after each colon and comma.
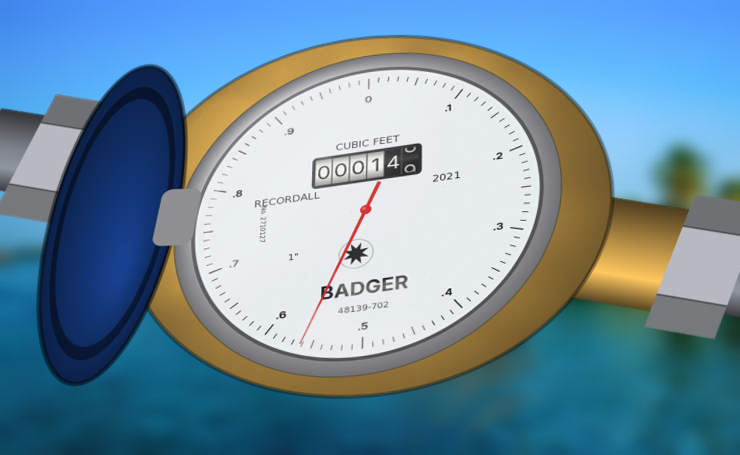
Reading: {"value": 148.56, "unit": "ft³"}
